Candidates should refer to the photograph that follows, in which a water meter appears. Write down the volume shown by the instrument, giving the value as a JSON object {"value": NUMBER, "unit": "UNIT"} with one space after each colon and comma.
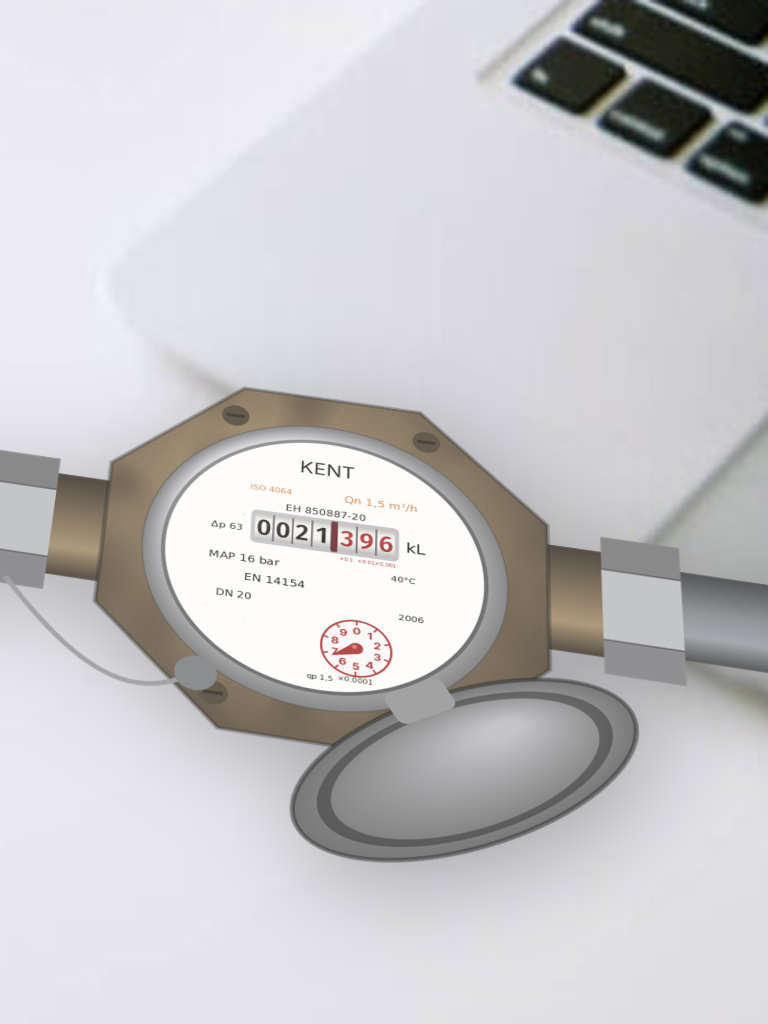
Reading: {"value": 21.3966, "unit": "kL"}
